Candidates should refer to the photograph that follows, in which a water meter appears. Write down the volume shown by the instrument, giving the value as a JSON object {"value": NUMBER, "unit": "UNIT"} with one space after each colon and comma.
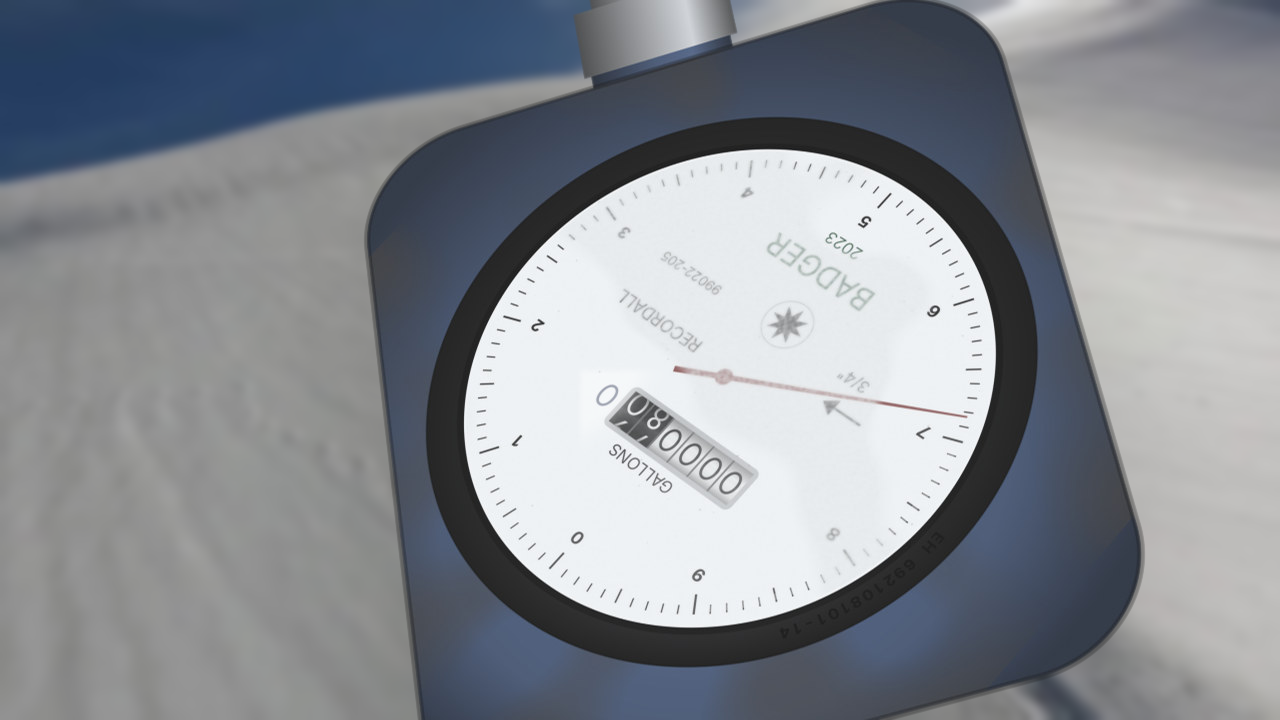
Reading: {"value": 796.8, "unit": "gal"}
